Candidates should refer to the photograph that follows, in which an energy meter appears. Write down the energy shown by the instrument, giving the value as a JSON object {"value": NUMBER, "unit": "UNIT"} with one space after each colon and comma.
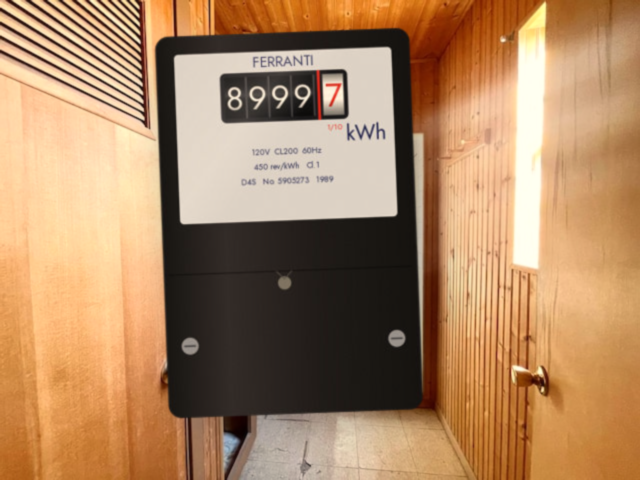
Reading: {"value": 8999.7, "unit": "kWh"}
